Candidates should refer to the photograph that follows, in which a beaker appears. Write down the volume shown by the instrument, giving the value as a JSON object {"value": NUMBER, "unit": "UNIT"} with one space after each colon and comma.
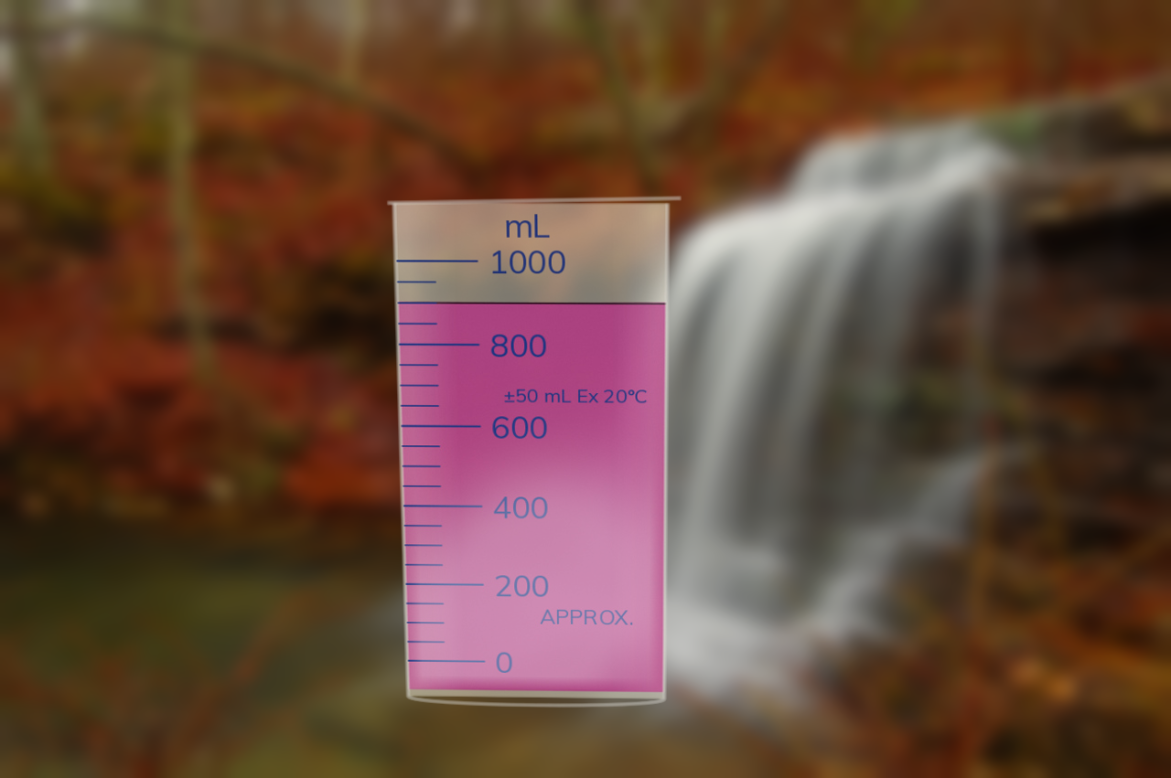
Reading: {"value": 900, "unit": "mL"}
